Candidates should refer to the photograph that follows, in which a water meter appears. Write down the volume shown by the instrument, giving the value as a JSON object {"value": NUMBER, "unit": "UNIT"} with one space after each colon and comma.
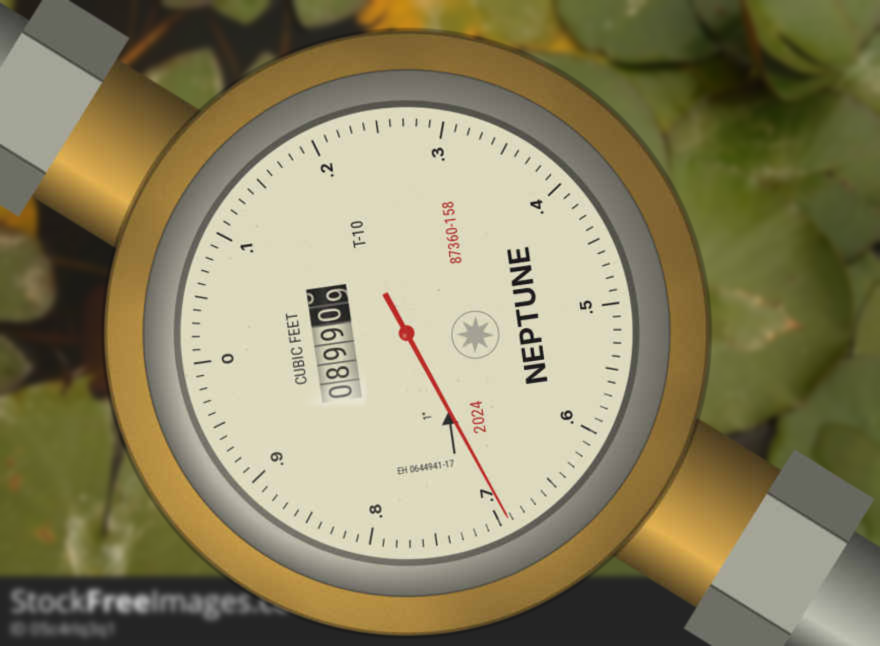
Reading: {"value": 89908.69, "unit": "ft³"}
